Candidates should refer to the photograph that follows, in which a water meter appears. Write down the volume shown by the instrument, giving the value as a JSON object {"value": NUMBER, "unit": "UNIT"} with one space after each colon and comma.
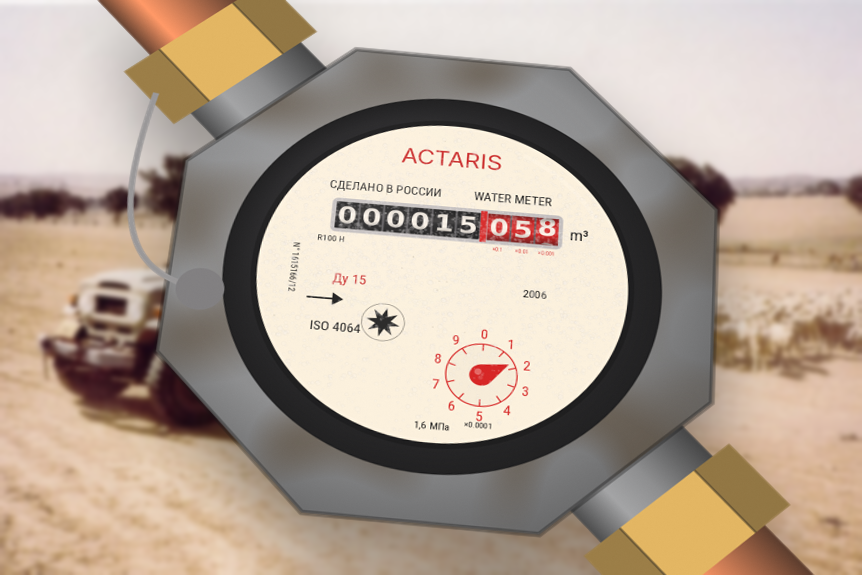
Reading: {"value": 15.0581, "unit": "m³"}
